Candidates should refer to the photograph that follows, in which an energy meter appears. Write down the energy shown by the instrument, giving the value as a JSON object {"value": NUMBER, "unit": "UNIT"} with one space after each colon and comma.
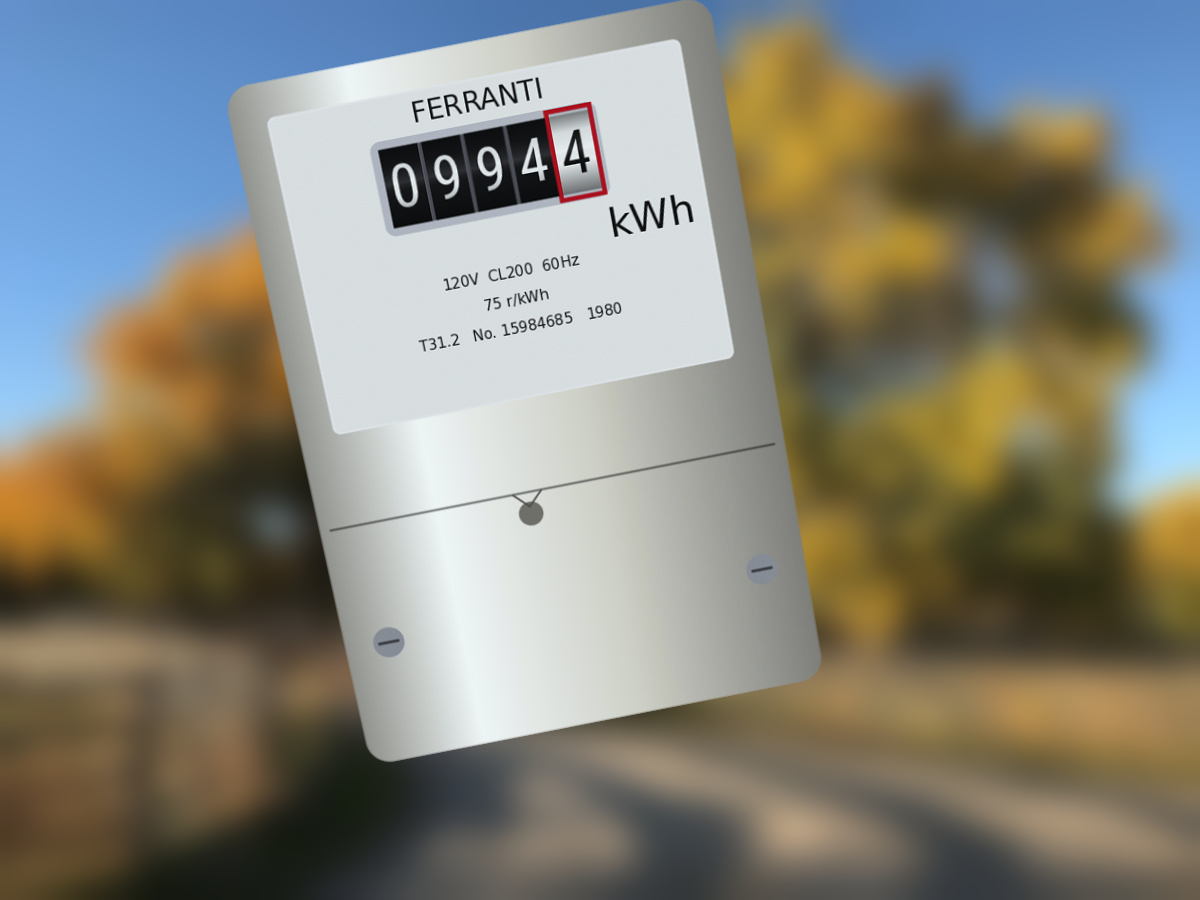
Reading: {"value": 994.4, "unit": "kWh"}
